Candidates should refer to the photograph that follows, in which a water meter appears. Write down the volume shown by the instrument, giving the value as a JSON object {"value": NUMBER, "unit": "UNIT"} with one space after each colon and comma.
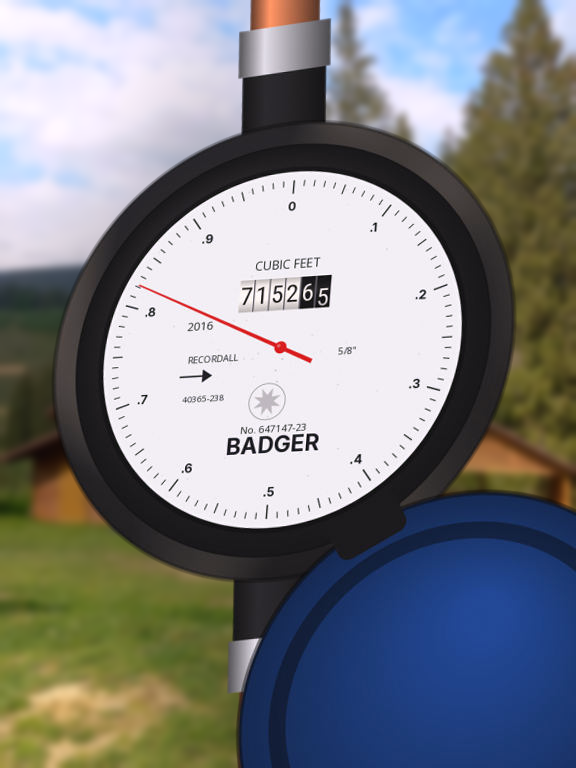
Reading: {"value": 715264.82, "unit": "ft³"}
